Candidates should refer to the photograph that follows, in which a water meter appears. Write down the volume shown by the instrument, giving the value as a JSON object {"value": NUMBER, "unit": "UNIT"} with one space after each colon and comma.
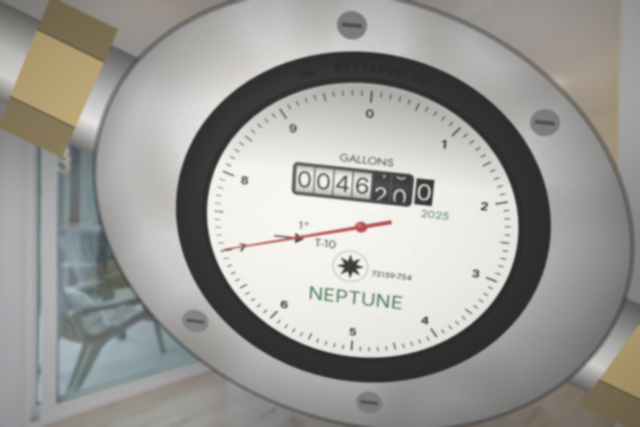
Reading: {"value": 46197.0, "unit": "gal"}
